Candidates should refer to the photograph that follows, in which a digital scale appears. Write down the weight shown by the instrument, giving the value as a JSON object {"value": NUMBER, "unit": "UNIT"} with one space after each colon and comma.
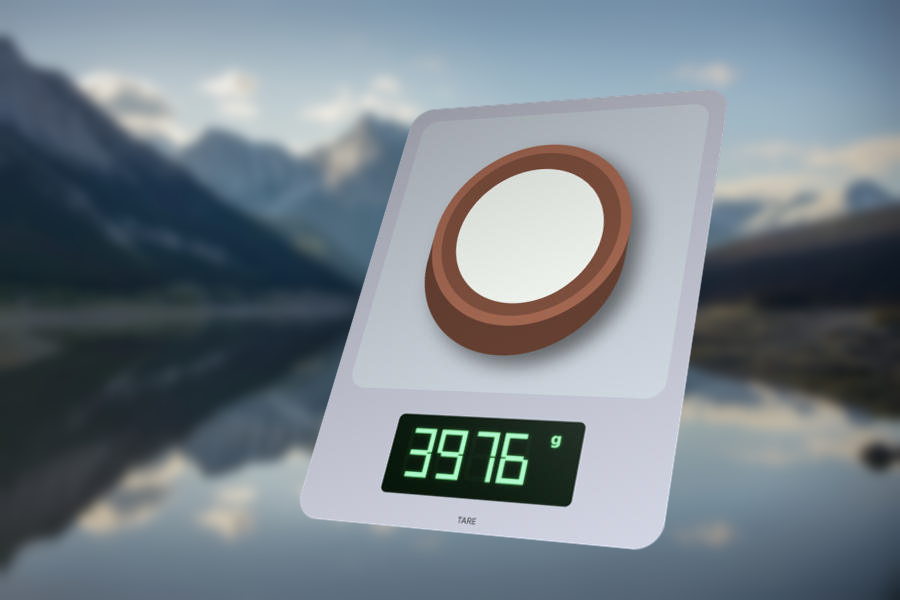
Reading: {"value": 3976, "unit": "g"}
